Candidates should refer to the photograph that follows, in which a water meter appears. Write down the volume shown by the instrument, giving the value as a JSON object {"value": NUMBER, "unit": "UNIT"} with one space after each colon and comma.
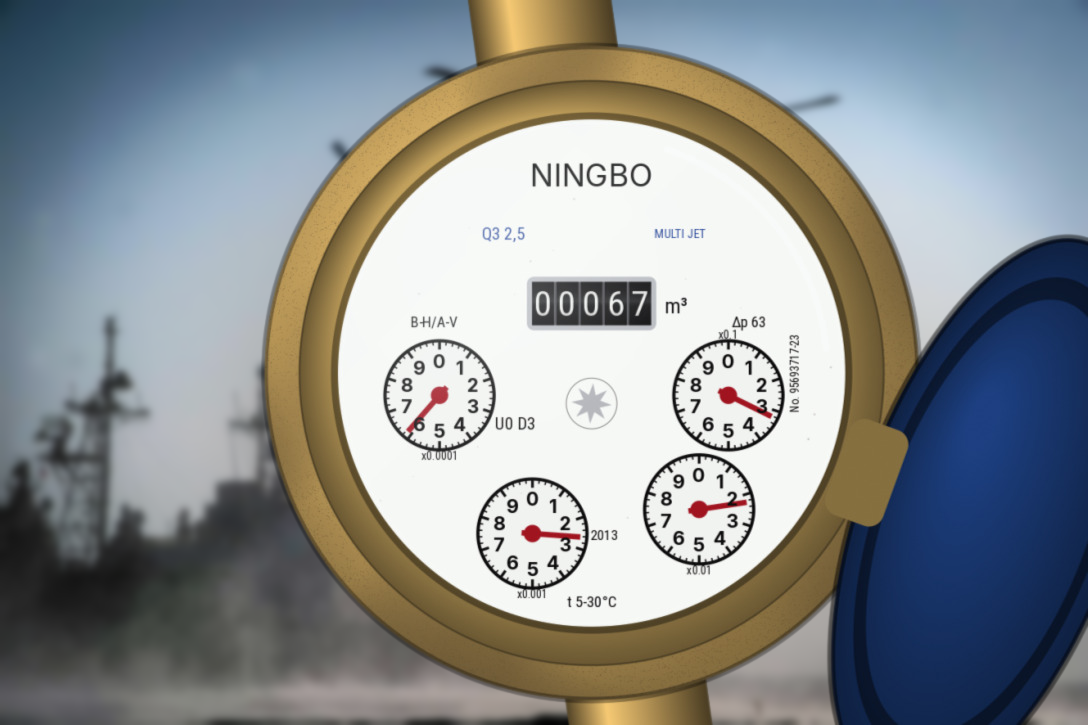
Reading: {"value": 67.3226, "unit": "m³"}
